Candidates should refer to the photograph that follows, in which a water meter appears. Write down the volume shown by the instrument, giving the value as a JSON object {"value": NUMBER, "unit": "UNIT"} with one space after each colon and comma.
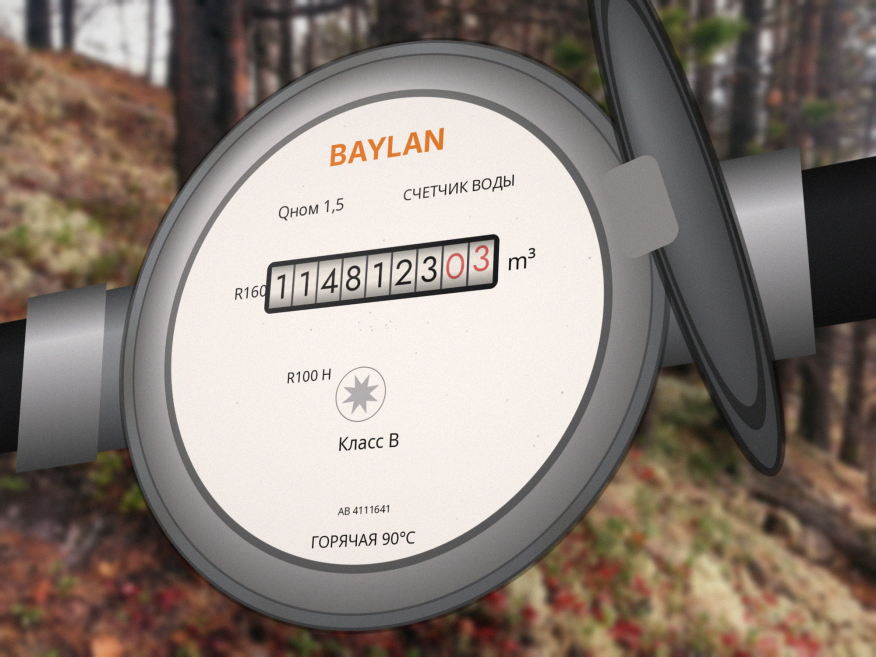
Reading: {"value": 1148123.03, "unit": "m³"}
